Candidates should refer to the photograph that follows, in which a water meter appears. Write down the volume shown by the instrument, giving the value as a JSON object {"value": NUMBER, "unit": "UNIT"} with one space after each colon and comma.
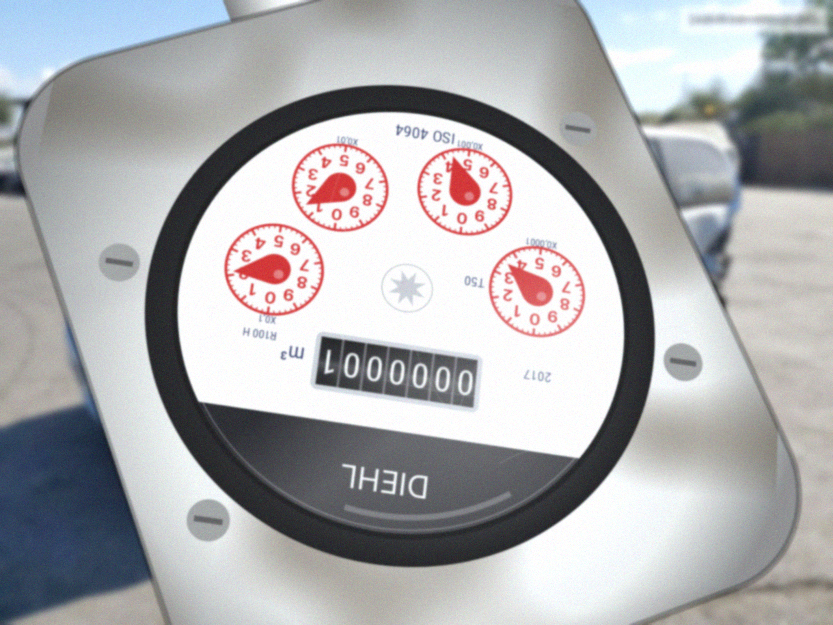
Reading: {"value": 1.2143, "unit": "m³"}
